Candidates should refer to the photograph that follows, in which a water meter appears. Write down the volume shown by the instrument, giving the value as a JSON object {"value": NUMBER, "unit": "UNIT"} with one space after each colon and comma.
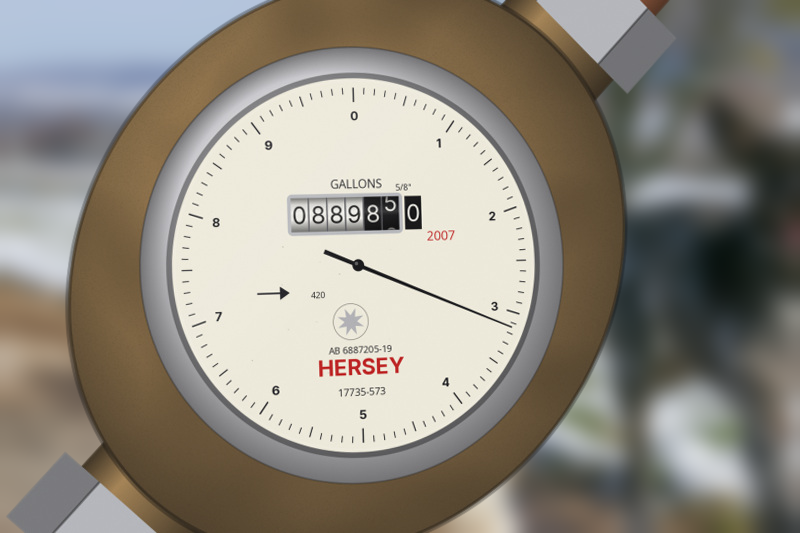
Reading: {"value": 889853.1, "unit": "gal"}
